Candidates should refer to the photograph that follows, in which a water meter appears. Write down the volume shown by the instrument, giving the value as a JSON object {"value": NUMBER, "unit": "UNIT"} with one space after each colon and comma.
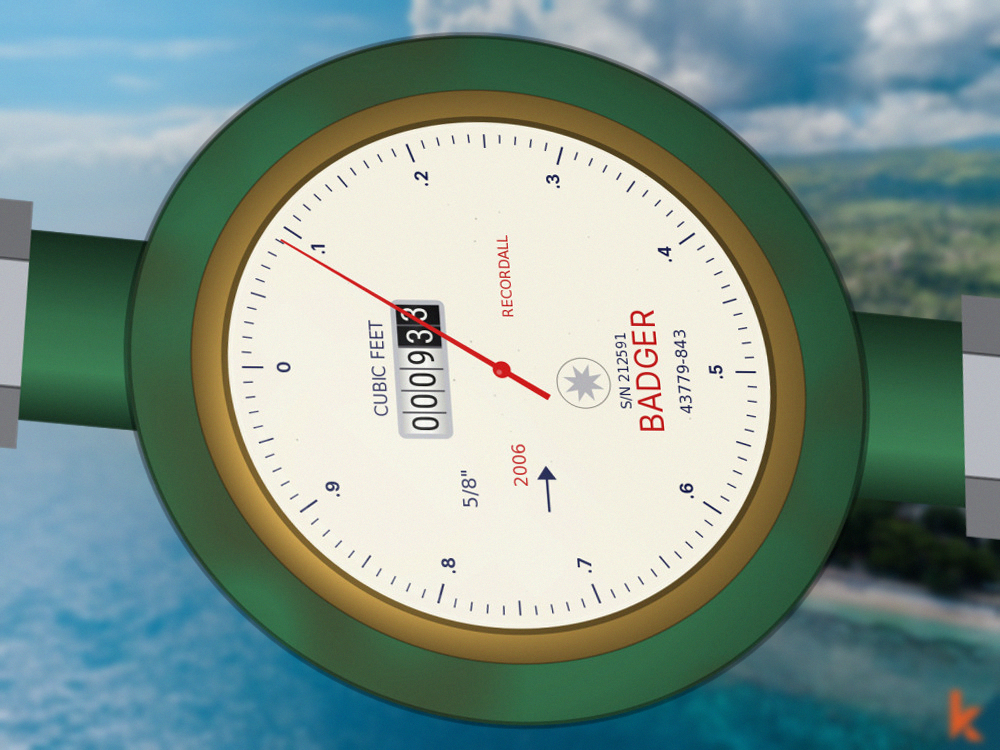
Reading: {"value": 933.09, "unit": "ft³"}
